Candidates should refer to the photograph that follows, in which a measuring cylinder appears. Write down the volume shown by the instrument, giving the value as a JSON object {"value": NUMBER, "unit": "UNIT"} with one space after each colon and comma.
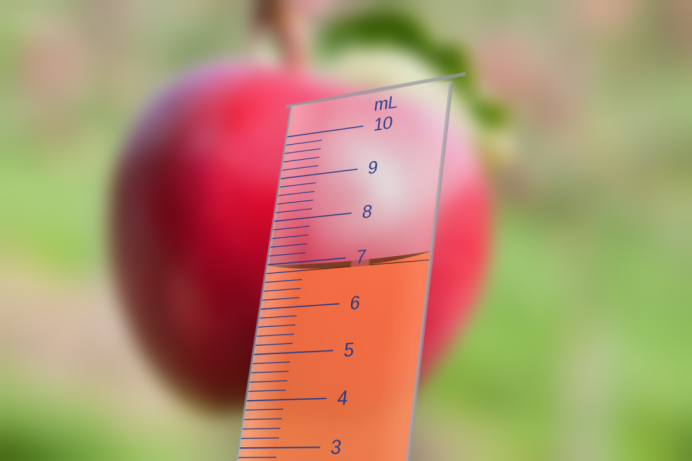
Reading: {"value": 6.8, "unit": "mL"}
